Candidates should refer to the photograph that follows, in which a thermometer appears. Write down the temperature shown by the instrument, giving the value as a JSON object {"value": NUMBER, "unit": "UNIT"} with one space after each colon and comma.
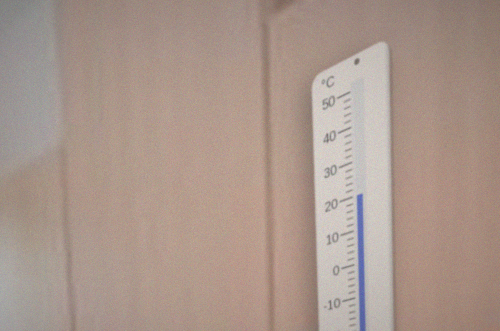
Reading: {"value": 20, "unit": "°C"}
